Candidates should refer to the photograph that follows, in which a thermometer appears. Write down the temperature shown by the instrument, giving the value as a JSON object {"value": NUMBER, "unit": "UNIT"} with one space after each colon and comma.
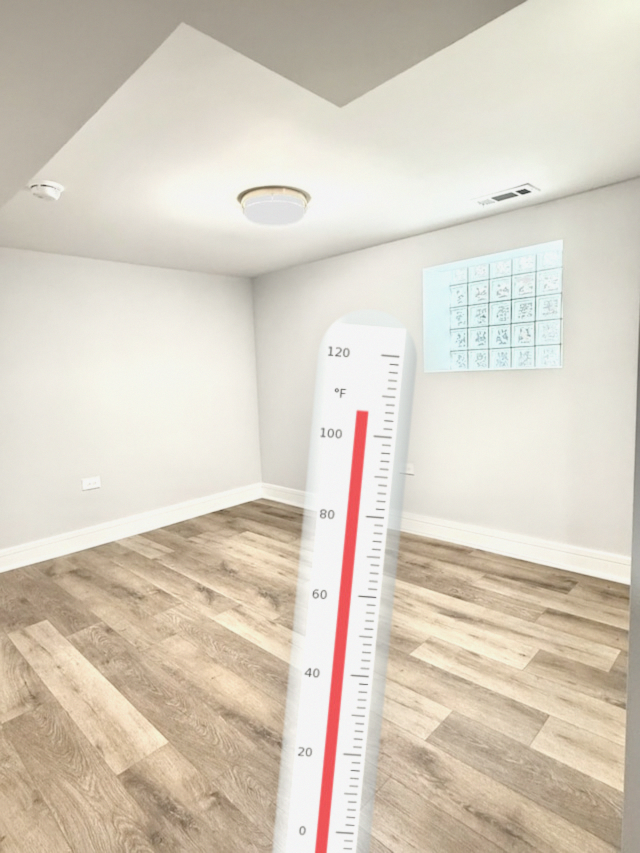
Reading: {"value": 106, "unit": "°F"}
